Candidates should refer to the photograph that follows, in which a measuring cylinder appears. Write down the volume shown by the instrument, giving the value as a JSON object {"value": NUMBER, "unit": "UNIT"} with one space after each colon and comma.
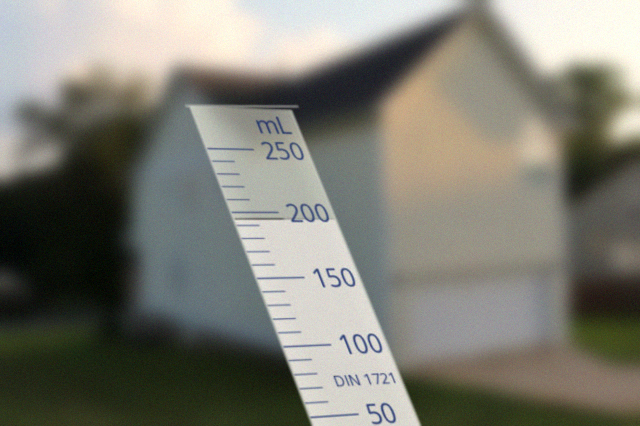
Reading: {"value": 195, "unit": "mL"}
